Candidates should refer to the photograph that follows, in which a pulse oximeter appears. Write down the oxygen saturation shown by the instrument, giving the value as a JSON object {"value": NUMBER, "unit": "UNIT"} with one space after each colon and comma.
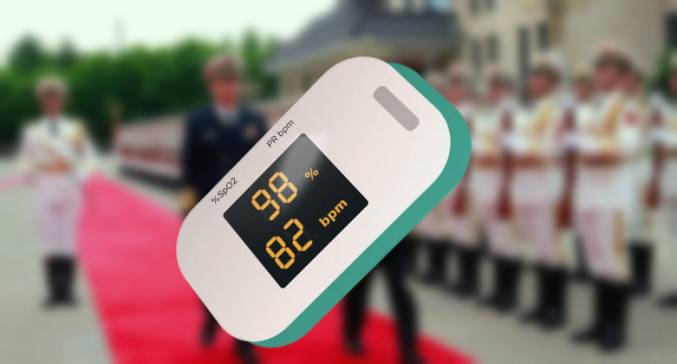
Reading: {"value": 98, "unit": "%"}
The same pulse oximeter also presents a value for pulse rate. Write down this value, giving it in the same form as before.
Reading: {"value": 82, "unit": "bpm"}
